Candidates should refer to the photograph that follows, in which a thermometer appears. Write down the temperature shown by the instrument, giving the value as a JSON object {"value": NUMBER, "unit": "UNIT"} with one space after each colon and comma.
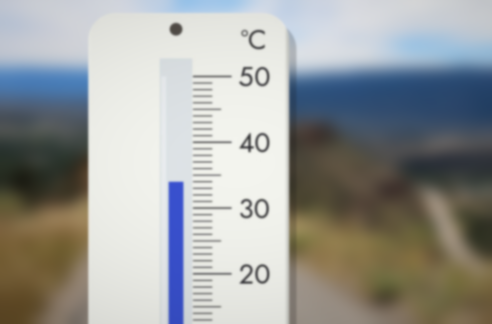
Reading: {"value": 34, "unit": "°C"}
